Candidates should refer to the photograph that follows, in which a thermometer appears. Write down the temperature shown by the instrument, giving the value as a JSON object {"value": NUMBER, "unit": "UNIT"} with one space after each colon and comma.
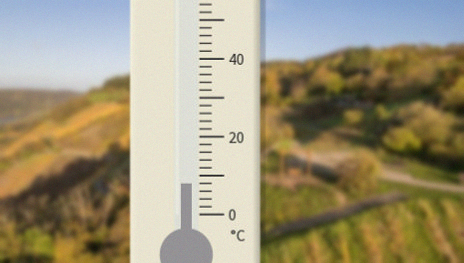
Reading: {"value": 8, "unit": "°C"}
